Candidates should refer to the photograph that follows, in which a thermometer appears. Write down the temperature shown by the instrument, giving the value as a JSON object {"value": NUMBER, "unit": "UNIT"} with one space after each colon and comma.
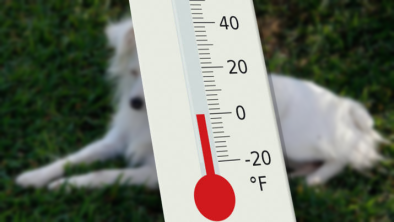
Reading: {"value": 0, "unit": "°F"}
